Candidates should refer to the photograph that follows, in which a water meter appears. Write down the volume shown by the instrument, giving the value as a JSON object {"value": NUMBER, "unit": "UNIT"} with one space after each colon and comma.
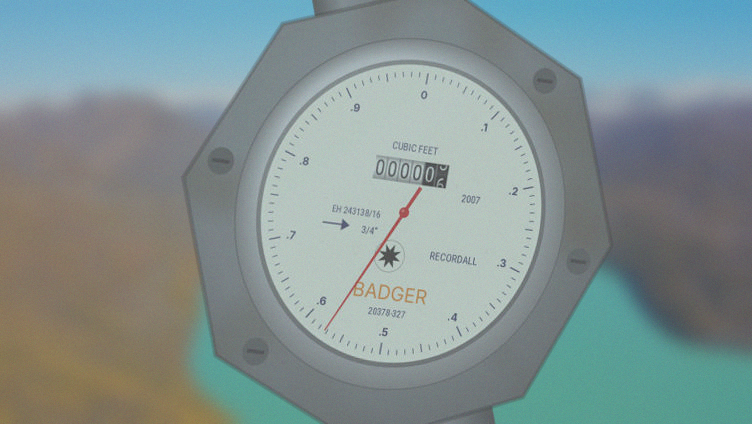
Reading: {"value": 5.57, "unit": "ft³"}
